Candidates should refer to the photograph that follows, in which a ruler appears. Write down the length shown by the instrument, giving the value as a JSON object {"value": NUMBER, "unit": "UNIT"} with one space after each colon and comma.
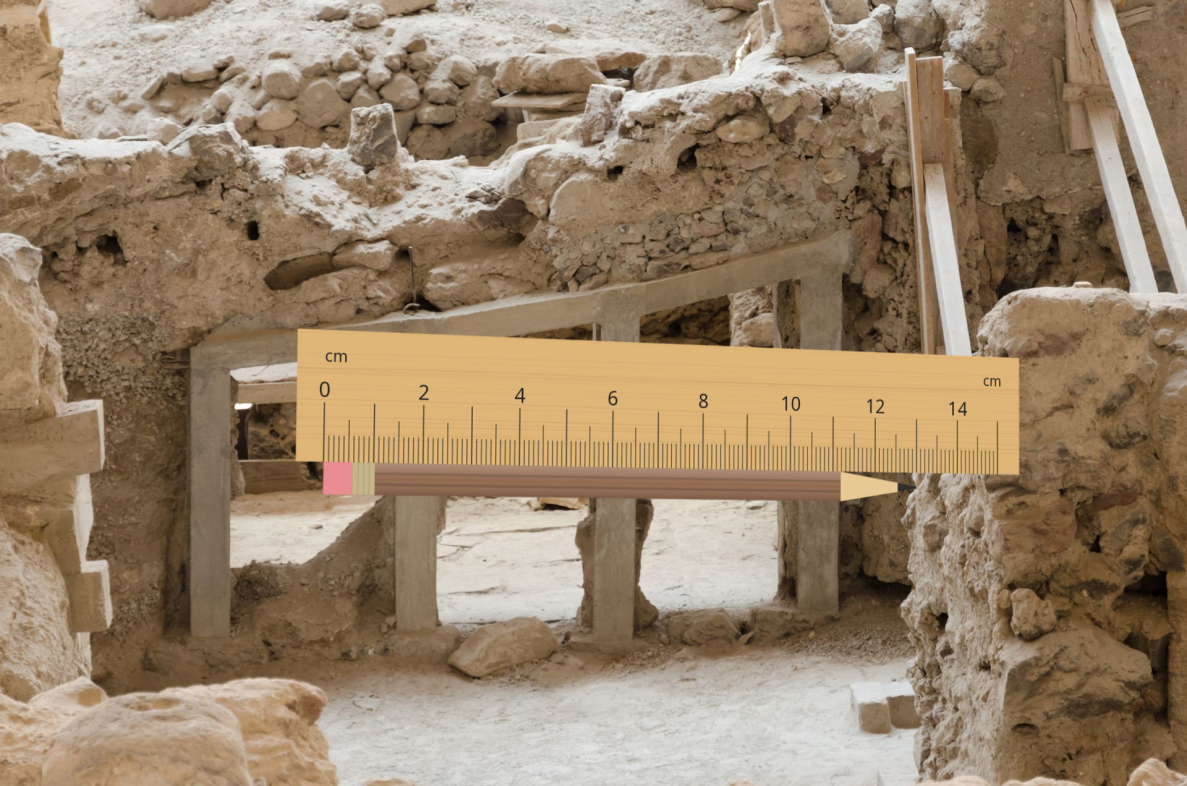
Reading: {"value": 13, "unit": "cm"}
